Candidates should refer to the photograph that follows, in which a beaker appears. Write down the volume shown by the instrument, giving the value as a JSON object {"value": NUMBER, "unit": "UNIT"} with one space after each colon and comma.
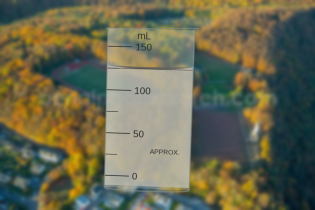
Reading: {"value": 125, "unit": "mL"}
